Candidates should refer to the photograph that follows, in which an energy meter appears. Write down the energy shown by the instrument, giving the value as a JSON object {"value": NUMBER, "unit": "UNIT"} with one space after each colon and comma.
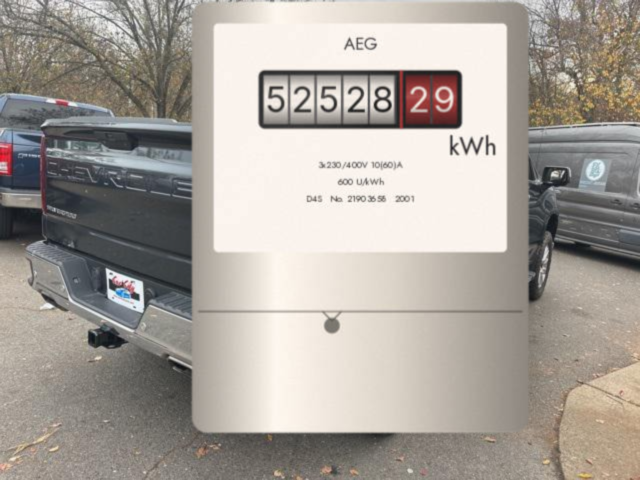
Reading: {"value": 52528.29, "unit": "kWh"}
